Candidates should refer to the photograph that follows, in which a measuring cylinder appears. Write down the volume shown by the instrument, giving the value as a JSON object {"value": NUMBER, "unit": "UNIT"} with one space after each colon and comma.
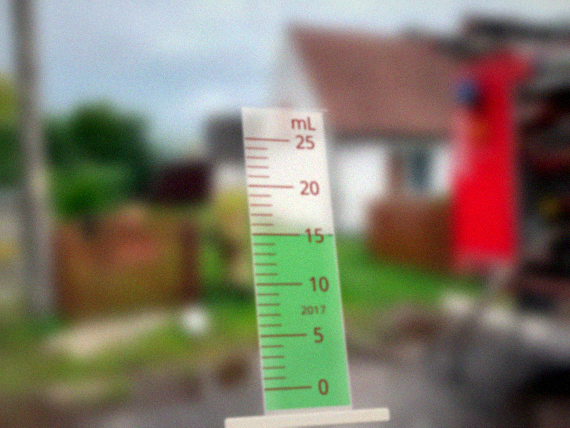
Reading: {"value": 15, "unit": "mL"}
